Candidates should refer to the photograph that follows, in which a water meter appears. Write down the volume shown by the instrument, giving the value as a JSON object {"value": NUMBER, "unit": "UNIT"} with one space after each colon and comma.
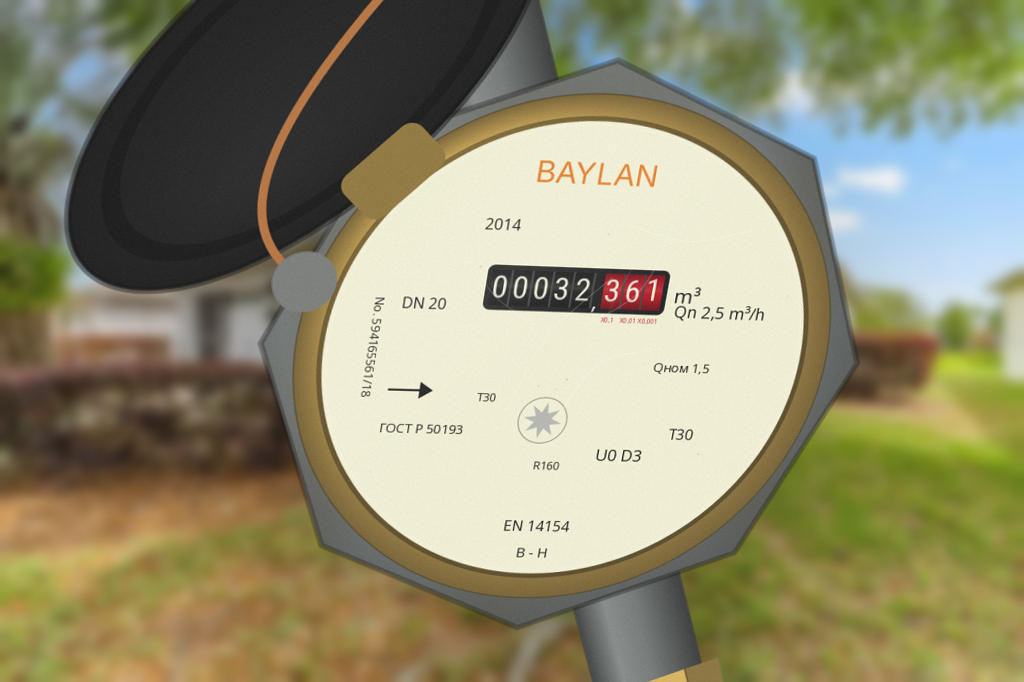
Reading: {"value": 32.361, "unit": "m³"}
